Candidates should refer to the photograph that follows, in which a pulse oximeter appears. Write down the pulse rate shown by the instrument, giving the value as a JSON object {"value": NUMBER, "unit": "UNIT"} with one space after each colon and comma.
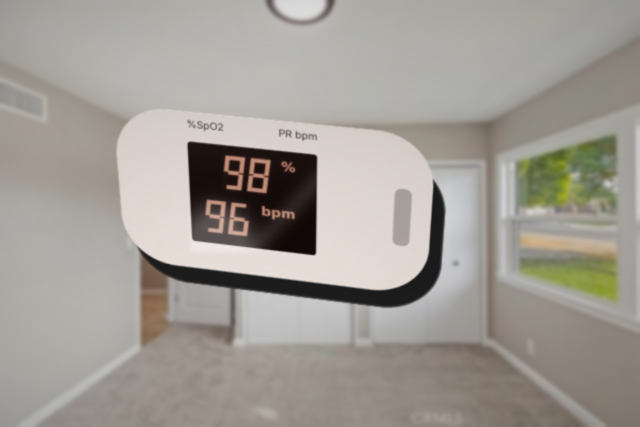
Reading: {"value": 96, "unit": "bpm"}
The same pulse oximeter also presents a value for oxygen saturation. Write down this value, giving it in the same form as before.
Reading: {"value": 98, "unit": "%"}
